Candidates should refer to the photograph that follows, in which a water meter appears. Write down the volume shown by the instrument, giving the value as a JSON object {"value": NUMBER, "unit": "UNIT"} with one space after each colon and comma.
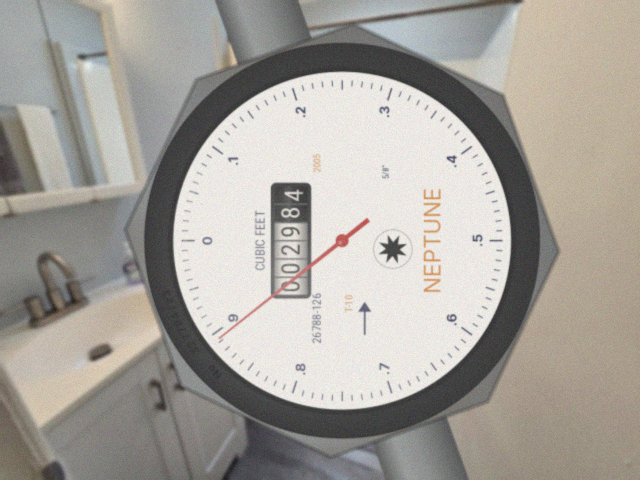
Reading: {"value": 2983.89, "unit": "ft³"}
